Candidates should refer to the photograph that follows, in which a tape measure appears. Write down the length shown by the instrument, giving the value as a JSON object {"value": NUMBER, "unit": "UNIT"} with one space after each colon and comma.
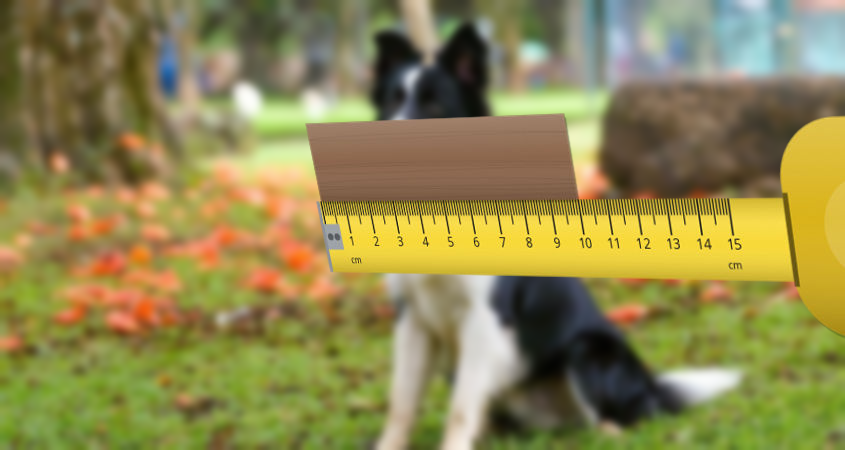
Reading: {"value": 10, "unit": "cm"}
